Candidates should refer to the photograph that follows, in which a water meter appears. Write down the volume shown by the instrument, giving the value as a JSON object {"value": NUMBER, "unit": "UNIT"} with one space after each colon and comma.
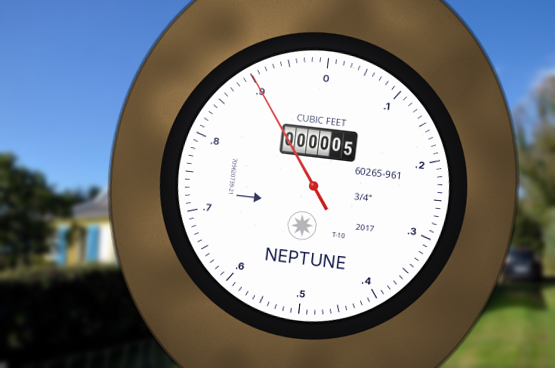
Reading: {"value": 4.90, "unit": "ft³"}
